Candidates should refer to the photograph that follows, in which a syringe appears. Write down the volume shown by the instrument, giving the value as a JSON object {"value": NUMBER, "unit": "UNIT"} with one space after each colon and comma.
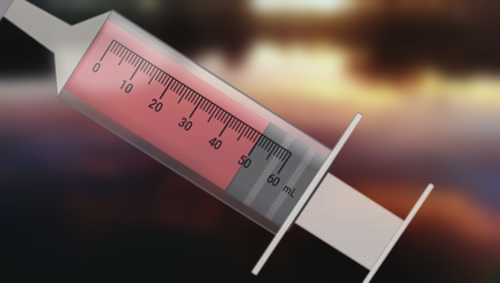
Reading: {"value": 50, "unit": "mL"}
